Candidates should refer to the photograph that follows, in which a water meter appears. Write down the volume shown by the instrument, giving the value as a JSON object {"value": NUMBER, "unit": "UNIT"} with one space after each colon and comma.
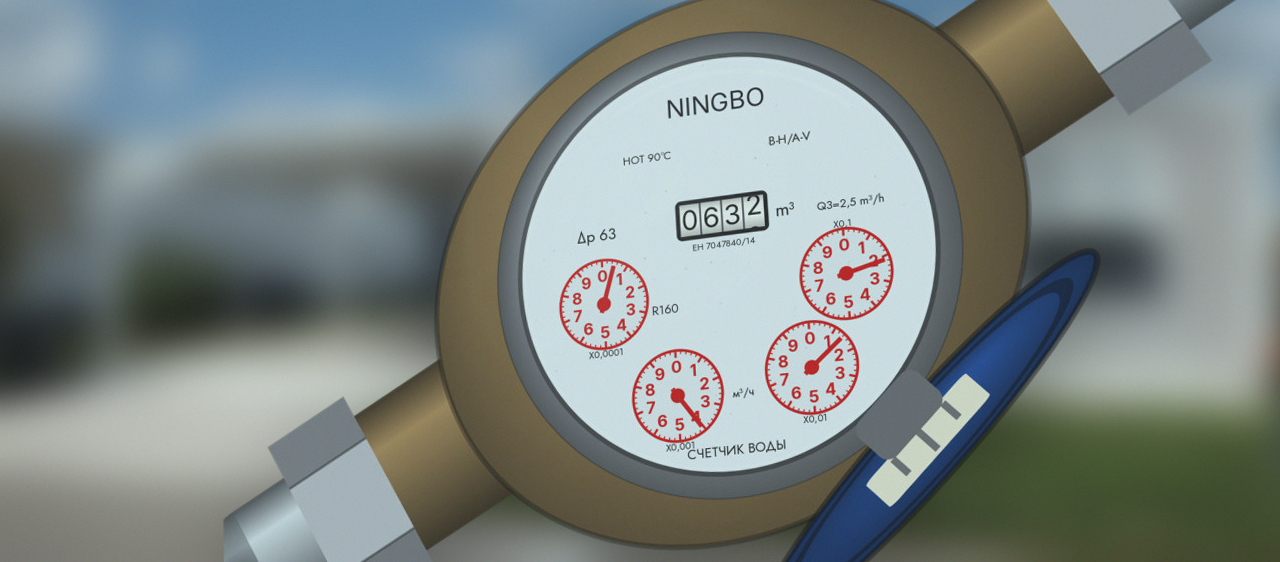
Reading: {"value": 632.2140, "unit": "m³"}
